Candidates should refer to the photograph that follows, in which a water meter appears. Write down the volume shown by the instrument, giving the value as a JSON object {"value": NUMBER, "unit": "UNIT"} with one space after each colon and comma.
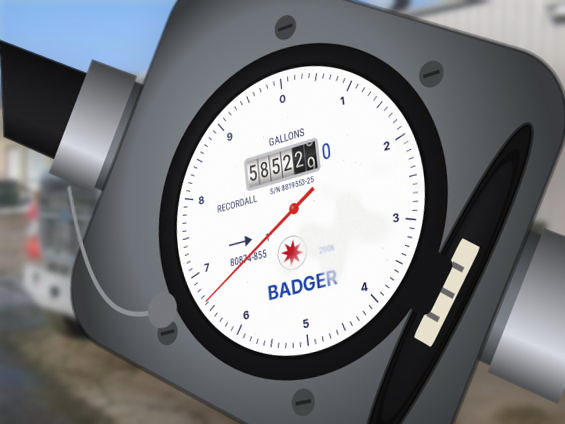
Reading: {"value": 5852286.6, "unit": "gal"}
